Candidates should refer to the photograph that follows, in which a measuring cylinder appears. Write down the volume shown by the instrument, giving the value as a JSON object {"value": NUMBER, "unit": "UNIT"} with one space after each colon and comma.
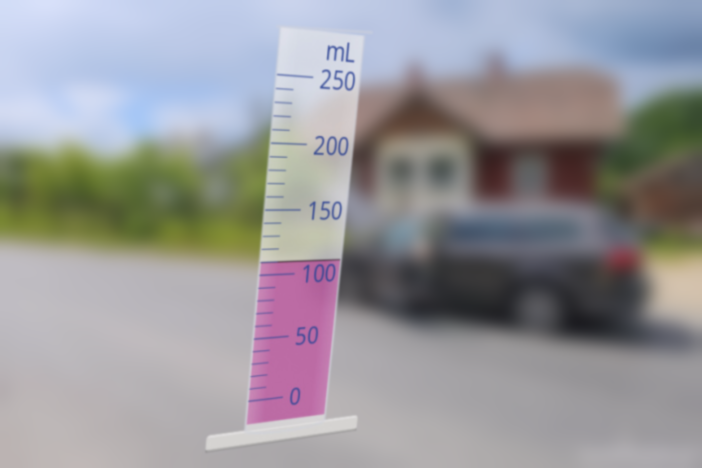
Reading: {"value": 110, "unit": "mL"}
